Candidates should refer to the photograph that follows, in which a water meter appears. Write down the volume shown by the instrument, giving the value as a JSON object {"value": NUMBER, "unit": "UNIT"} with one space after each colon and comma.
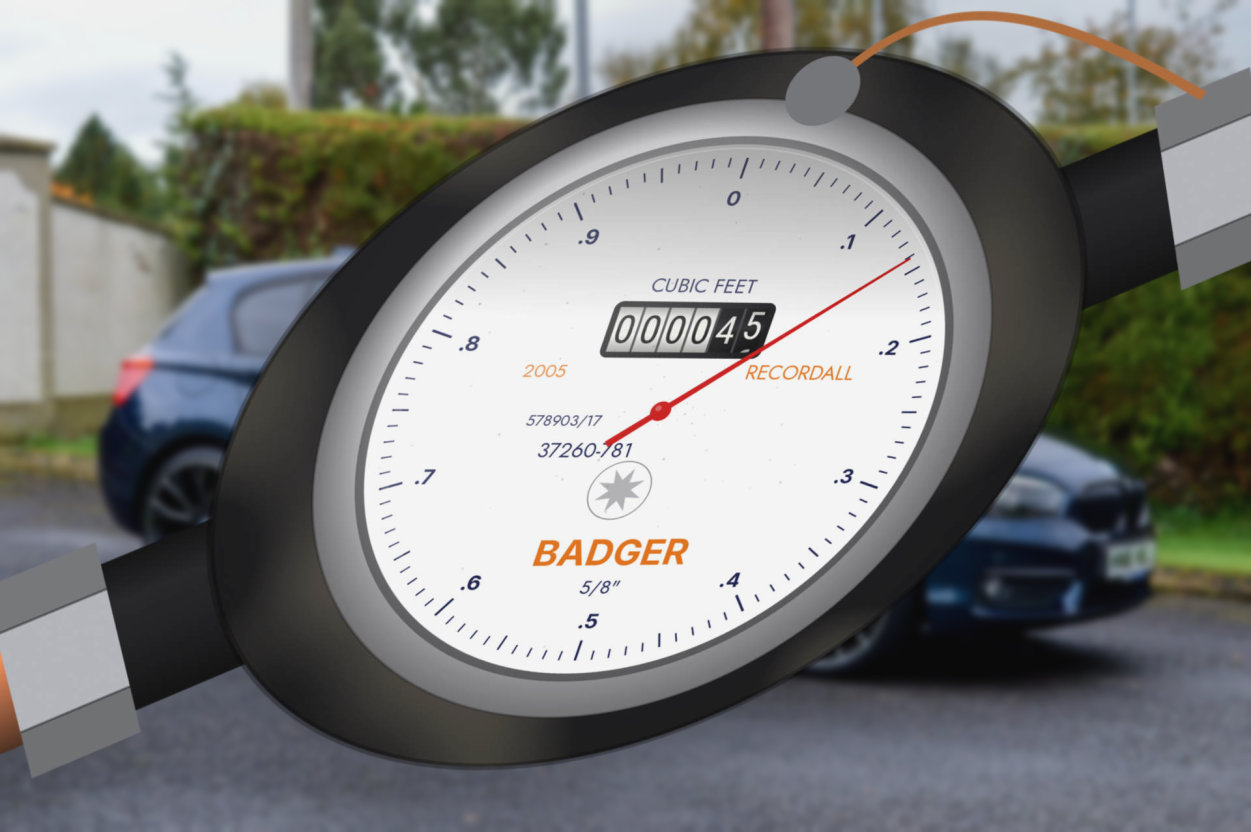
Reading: {"value": 45.14, "unit": "ft³"}
